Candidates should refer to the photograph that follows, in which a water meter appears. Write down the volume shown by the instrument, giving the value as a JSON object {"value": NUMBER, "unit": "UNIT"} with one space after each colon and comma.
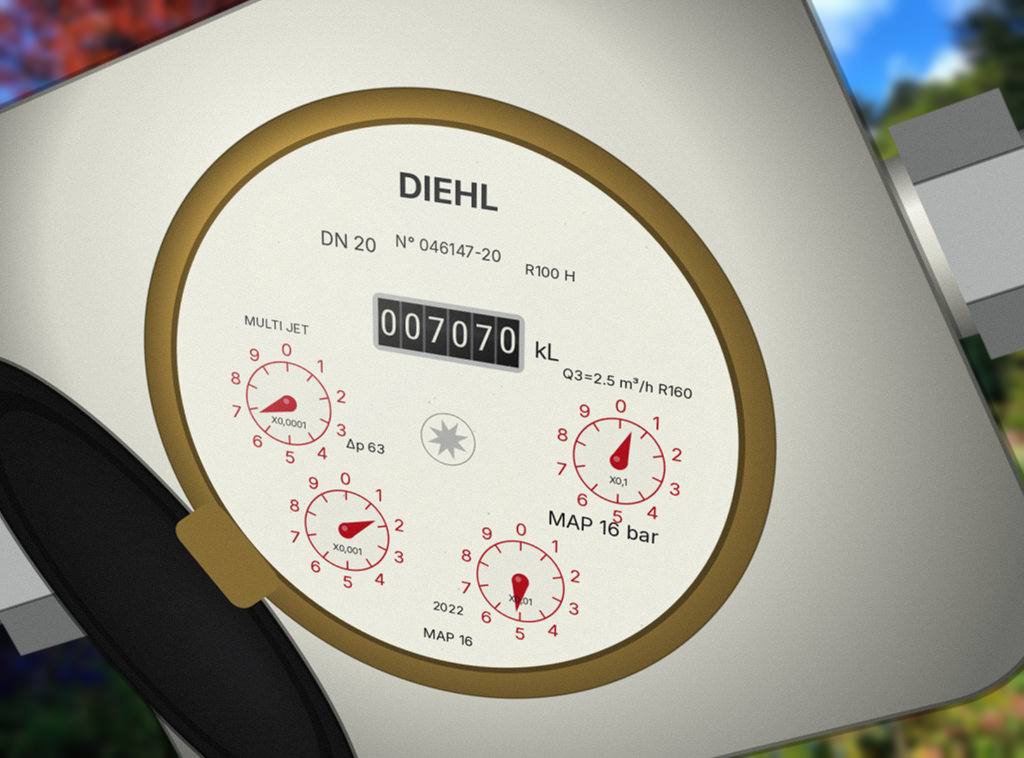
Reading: {"value": 7070.0516, "unit": "kL"}
